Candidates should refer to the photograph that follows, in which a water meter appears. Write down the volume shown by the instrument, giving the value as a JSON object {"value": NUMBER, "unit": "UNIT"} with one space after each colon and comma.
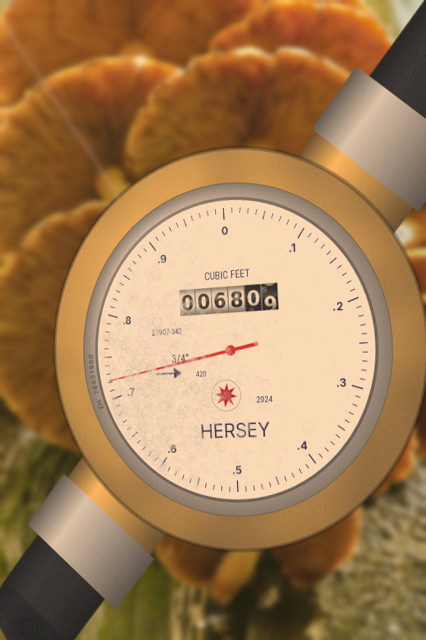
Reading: {"value": 6808.72, "unit": "ft³"}
